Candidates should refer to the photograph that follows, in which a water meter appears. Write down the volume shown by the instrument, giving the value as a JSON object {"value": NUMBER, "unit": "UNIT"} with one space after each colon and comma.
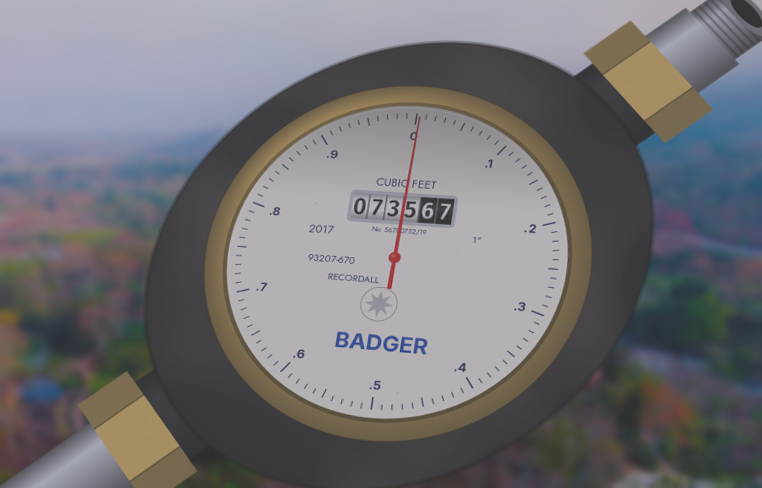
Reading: {"value": 73567.00, "unit": "ft³"}
